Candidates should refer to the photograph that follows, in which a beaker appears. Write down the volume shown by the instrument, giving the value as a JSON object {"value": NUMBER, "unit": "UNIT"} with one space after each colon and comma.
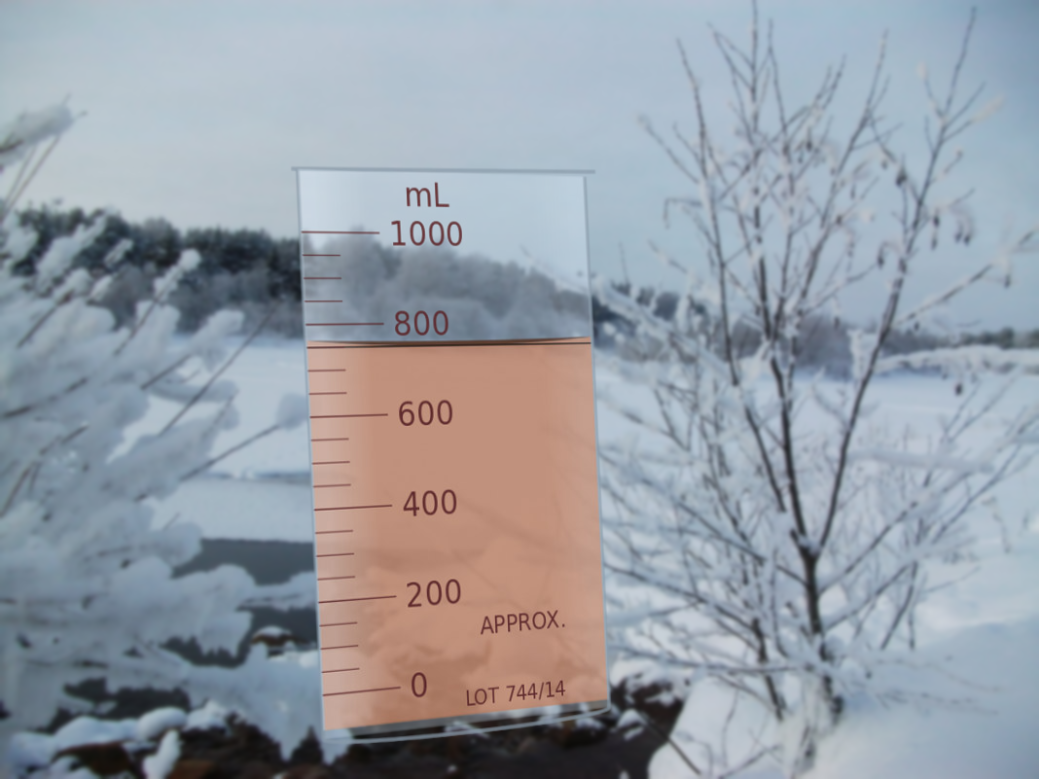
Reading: {"value": 750, "unit": "mL"}
